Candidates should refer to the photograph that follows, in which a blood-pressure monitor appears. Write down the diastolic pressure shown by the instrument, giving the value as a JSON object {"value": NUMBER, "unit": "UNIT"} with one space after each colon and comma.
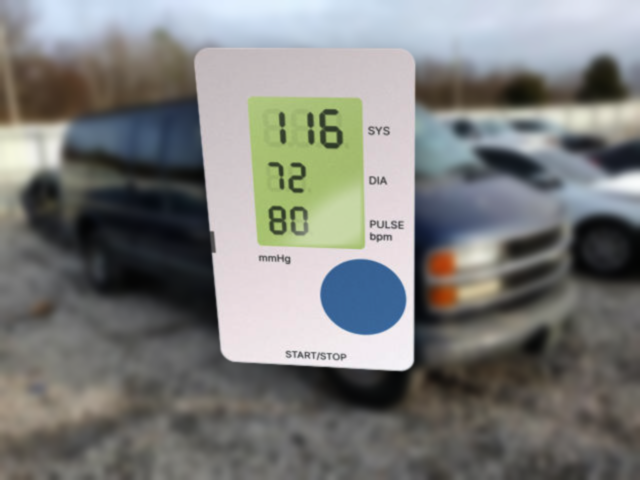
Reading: {"value": 72, "unit": "mmHg"}
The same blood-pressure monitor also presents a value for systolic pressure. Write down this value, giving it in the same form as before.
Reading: {"value": 116, "unit": "mmHg"}
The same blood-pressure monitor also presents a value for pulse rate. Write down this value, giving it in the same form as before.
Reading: {"value": 80, "unit": "bpm"}
